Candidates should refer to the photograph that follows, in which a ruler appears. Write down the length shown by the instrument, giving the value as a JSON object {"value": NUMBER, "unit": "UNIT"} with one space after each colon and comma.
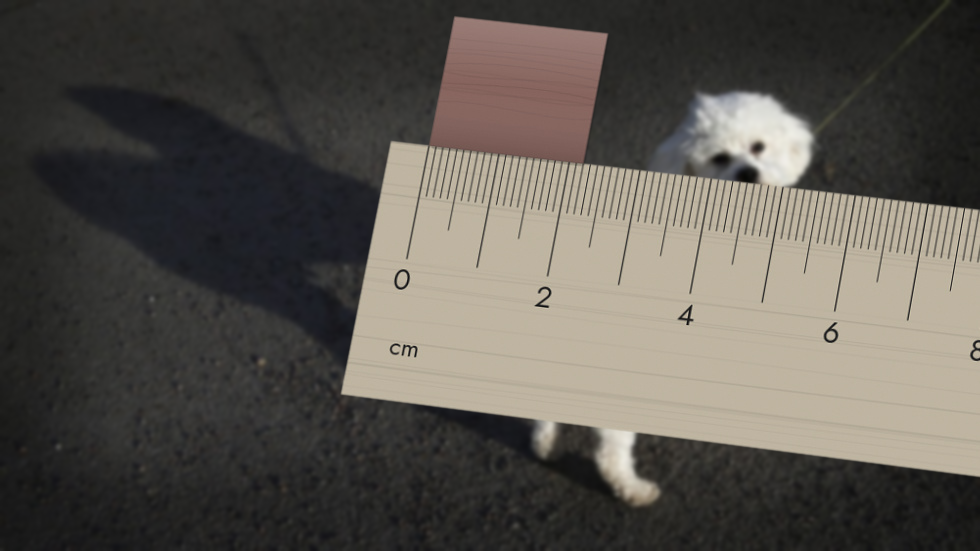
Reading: {"value": 2.2, "unit": "cm"}
